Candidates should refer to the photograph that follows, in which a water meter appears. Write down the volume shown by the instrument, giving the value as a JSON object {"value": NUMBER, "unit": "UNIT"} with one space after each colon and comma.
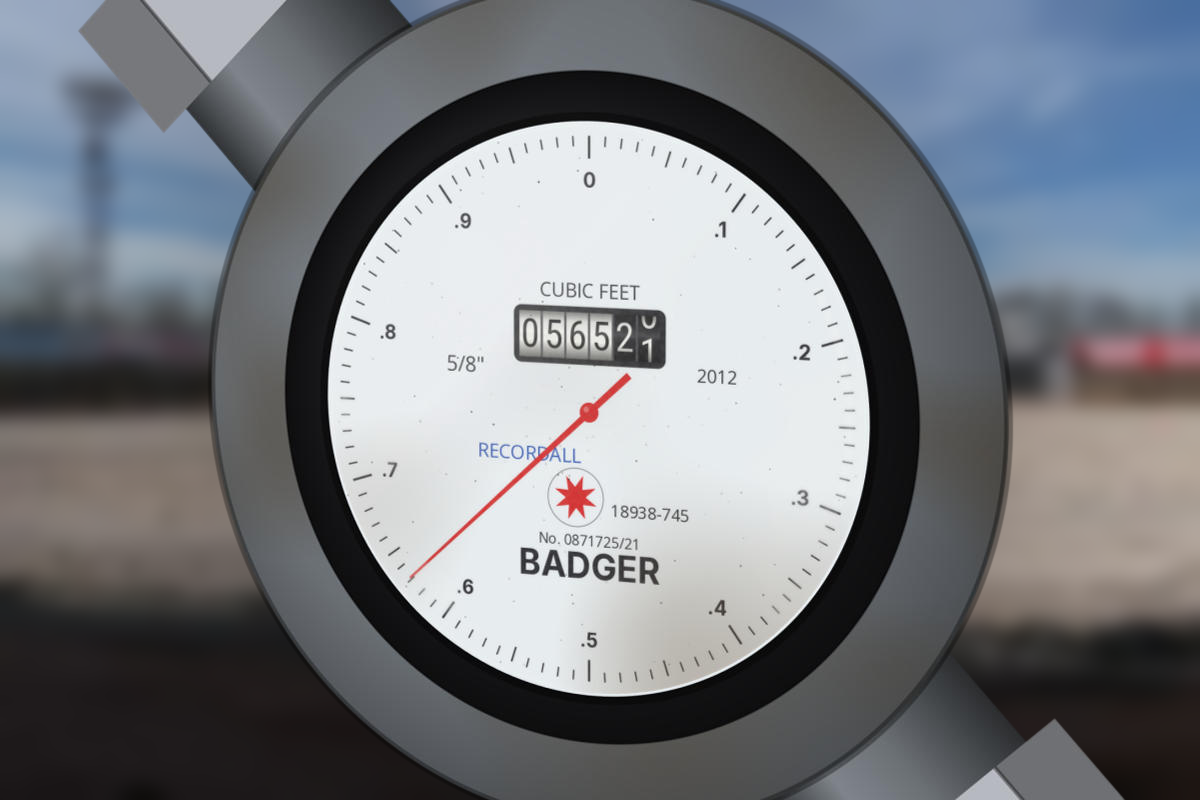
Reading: {"value": 56520.63, "unit": "ft³"}
